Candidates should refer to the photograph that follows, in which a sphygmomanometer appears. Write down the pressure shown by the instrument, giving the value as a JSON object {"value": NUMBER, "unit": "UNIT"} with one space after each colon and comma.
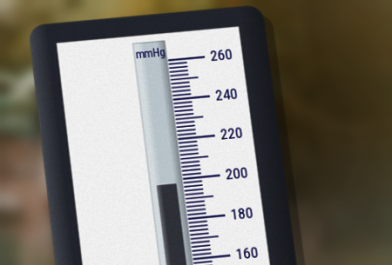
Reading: {"value": 198, "unit": "mmHg"}
